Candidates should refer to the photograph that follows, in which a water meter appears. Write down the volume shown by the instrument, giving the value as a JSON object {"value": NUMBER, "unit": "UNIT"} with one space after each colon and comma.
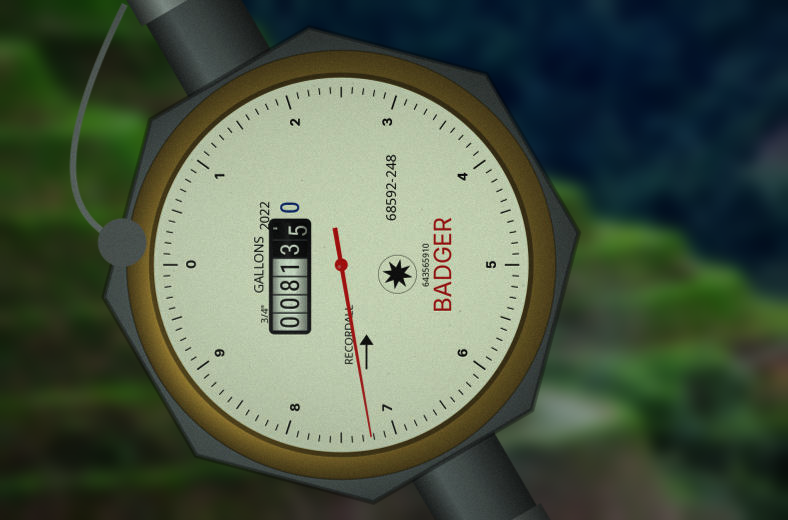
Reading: {"value": 81347.2, "unit": "gal"}
